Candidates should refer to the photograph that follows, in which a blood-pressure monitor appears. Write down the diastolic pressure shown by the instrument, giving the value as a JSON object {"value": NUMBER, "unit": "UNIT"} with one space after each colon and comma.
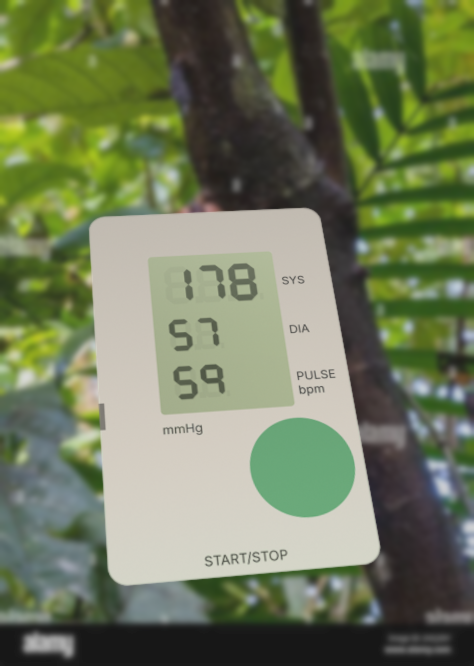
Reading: {"value": 57, "unit": "mmHg"}
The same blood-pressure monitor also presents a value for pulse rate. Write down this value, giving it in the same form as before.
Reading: {"value": 59, "unit": "bpm"}
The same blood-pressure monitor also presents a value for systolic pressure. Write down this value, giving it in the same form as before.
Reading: {"value": 178, "unit": "mmHg"}
